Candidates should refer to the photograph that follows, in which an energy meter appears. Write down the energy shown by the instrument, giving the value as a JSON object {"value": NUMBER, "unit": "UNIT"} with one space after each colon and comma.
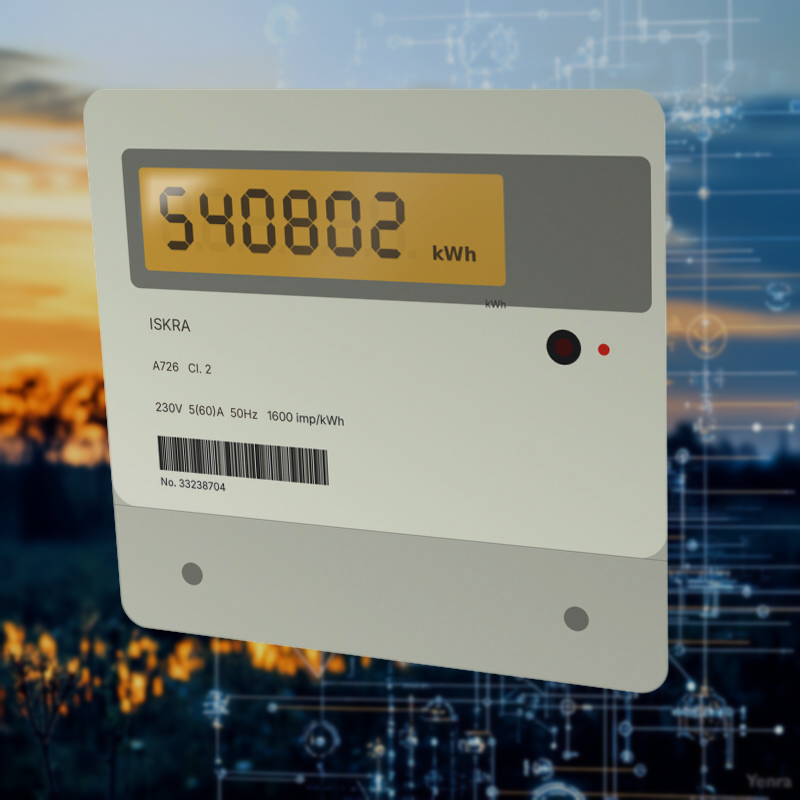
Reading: {"value": 540802, "unit": "kWh"}
